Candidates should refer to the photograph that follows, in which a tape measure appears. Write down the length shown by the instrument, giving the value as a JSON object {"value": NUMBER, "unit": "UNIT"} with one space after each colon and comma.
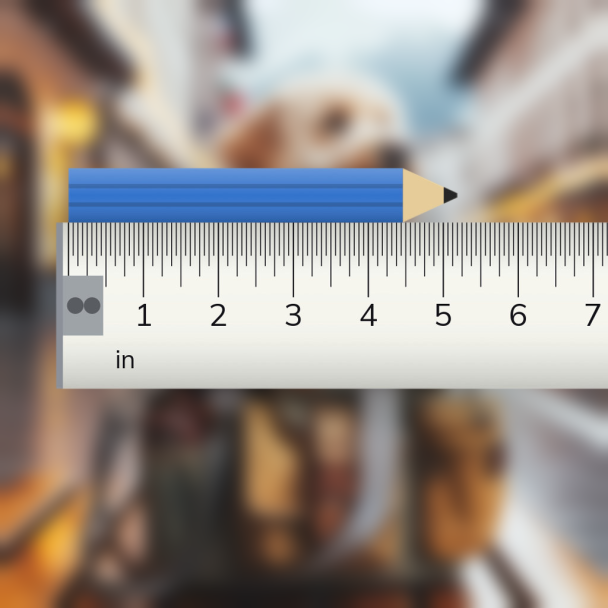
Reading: {"value": 5.1875, "unit": "in"}
